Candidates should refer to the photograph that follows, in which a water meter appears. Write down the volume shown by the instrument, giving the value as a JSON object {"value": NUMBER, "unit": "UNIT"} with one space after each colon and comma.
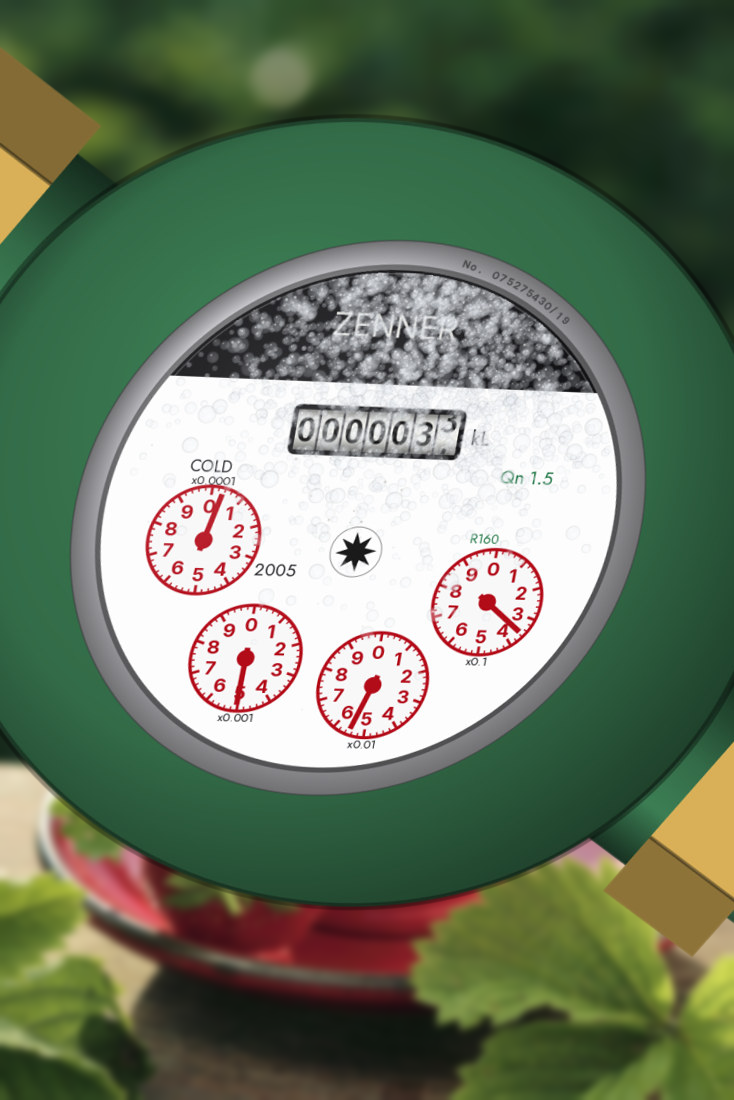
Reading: {"value": 33.3550, "unit": "kL"}
